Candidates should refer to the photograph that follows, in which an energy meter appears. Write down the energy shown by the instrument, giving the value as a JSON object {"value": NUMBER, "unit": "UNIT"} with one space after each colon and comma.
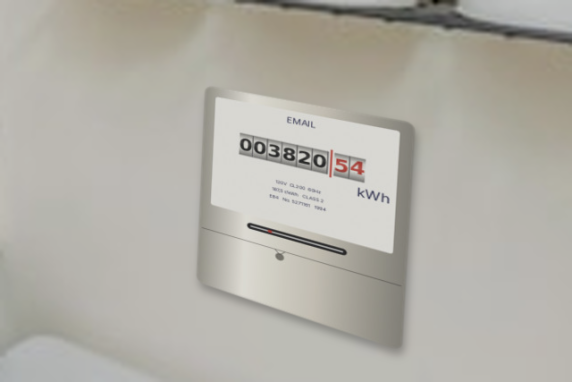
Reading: {"value": 3820.54, "unit": "kWh"}
